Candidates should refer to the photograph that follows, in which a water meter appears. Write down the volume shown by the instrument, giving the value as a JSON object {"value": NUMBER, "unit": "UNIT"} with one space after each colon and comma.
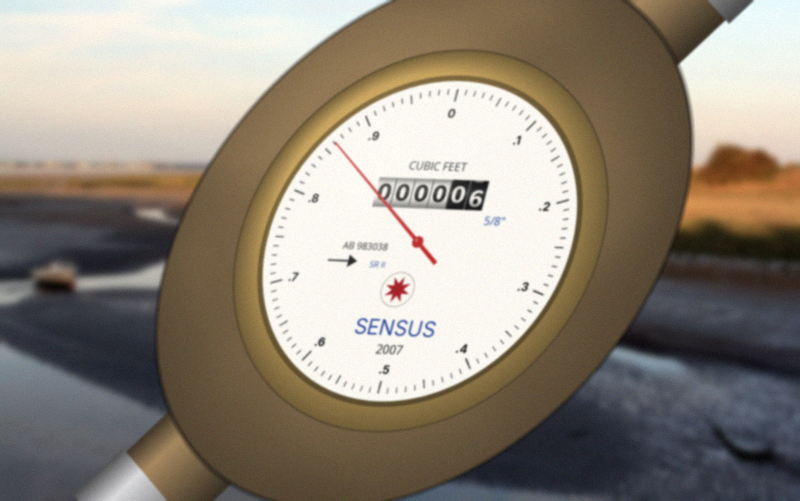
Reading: {"value": 5.86, "unit": "ft³"}
